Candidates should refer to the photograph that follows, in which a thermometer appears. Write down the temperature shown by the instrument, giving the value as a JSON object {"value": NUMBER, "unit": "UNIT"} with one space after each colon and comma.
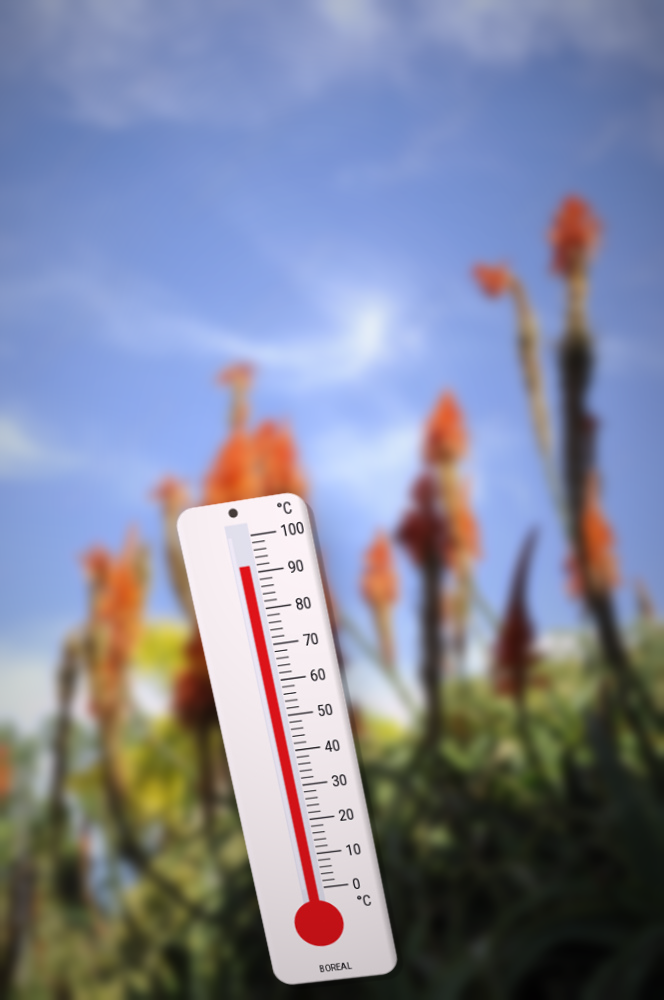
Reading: {"value": 92, "unit": "°C"}
